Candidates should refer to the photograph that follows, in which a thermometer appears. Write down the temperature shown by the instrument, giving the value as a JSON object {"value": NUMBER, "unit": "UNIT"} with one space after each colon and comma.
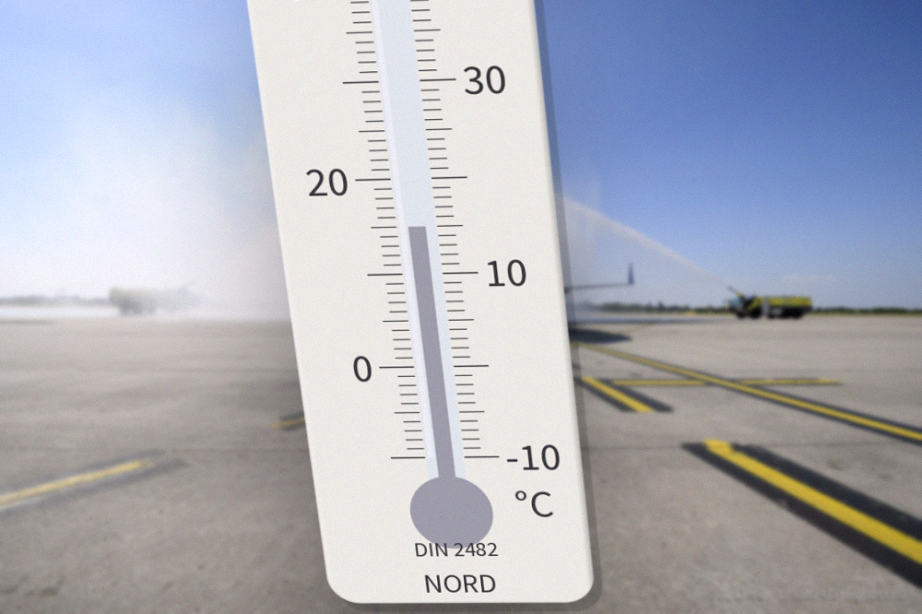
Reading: {"value": 15, "unit": "°C"}
